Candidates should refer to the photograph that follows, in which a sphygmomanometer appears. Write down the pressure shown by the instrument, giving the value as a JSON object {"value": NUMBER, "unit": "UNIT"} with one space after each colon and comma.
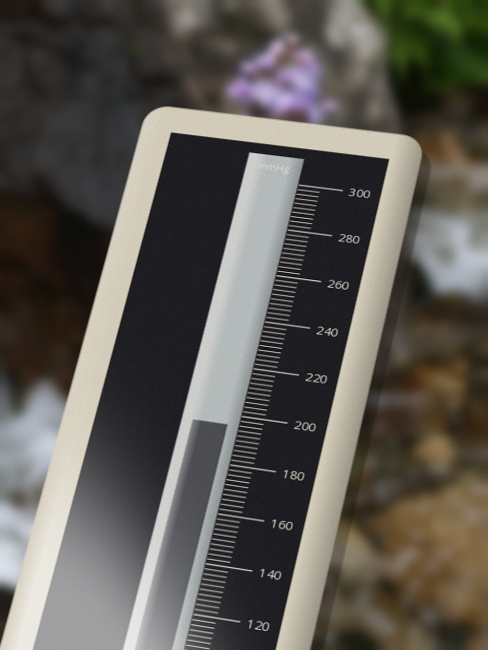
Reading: {"value": 196, "unit": "mmHg"}
